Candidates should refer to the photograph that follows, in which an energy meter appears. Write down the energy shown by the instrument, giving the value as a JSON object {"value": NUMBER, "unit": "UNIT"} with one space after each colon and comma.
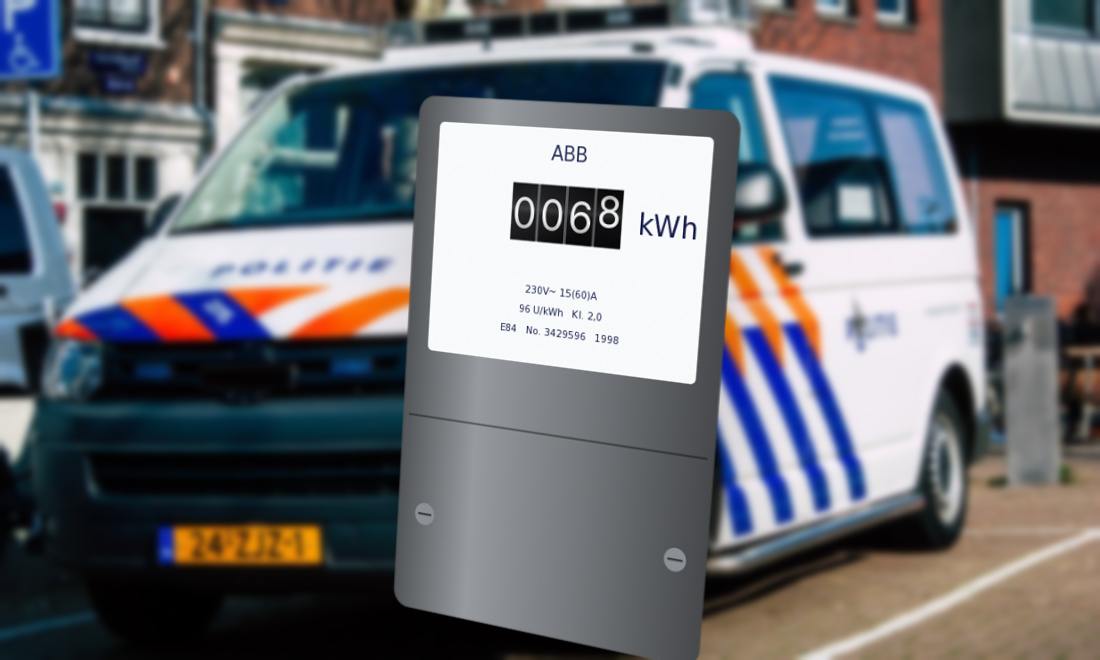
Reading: {"value": 68, "unit": "kWh"}
